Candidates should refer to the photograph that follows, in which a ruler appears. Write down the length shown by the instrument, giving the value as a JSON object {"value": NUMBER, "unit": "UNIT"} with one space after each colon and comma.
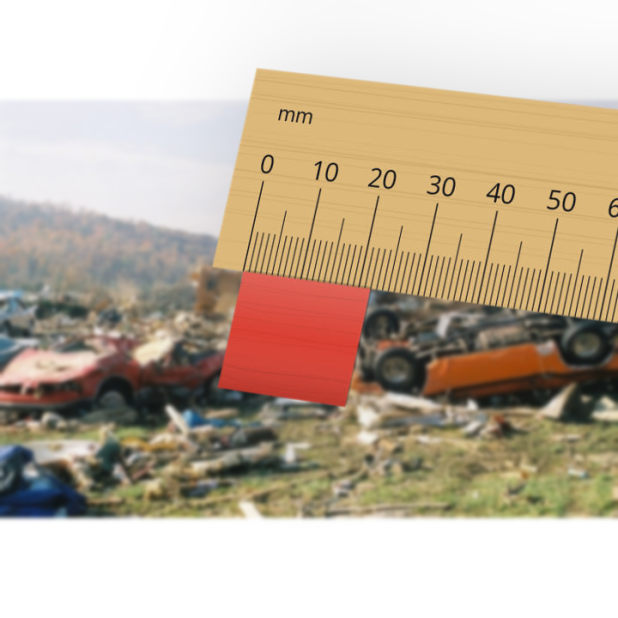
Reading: {"value": 22, "unit": "mm"}
